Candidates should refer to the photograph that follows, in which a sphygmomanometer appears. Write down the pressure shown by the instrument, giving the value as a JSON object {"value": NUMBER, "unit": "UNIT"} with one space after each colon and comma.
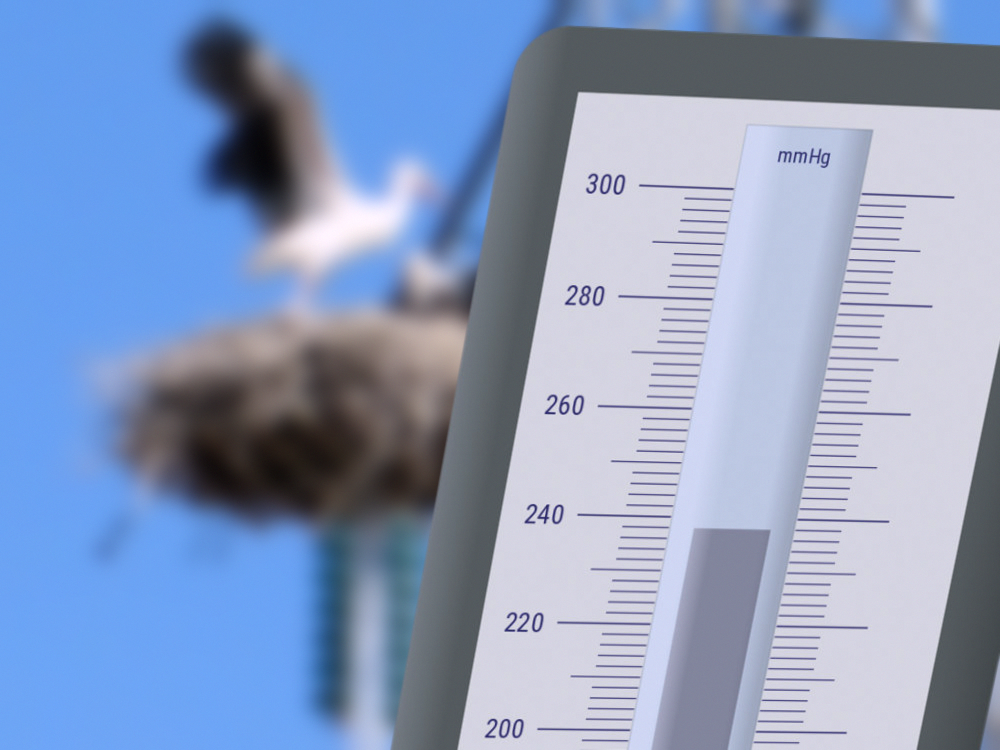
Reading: {"value": 238, "unit": "mmHg"}
